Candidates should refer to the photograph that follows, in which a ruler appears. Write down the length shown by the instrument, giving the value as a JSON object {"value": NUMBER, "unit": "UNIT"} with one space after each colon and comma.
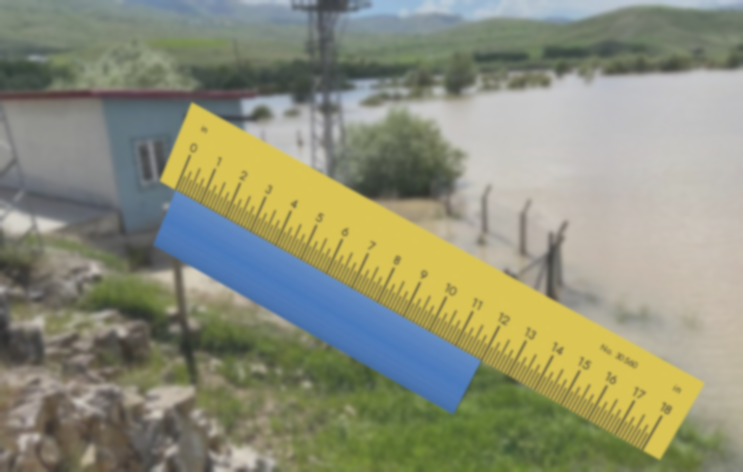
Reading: {"value": 12, "unit": "in"}
